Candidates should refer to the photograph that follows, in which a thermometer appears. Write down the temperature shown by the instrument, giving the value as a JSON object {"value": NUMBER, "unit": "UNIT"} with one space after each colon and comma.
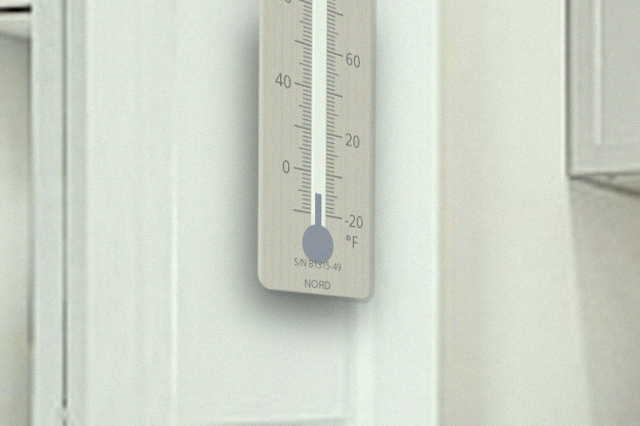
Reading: {"value": -10, "unit": "°F"}
